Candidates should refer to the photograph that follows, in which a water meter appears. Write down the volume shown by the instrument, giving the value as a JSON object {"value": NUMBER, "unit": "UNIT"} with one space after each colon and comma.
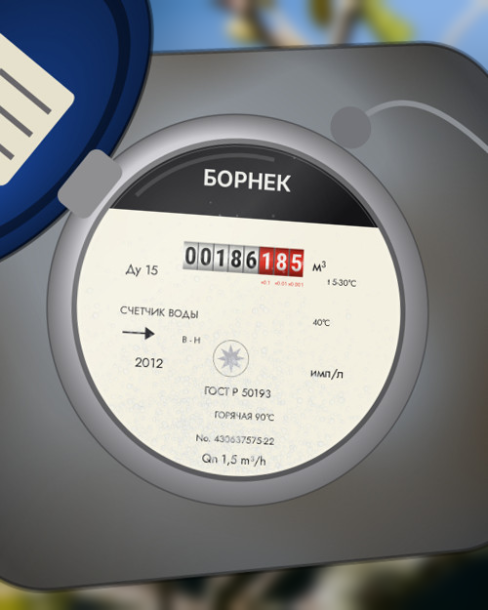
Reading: {"value": 186.185, "unit": "m³"}
